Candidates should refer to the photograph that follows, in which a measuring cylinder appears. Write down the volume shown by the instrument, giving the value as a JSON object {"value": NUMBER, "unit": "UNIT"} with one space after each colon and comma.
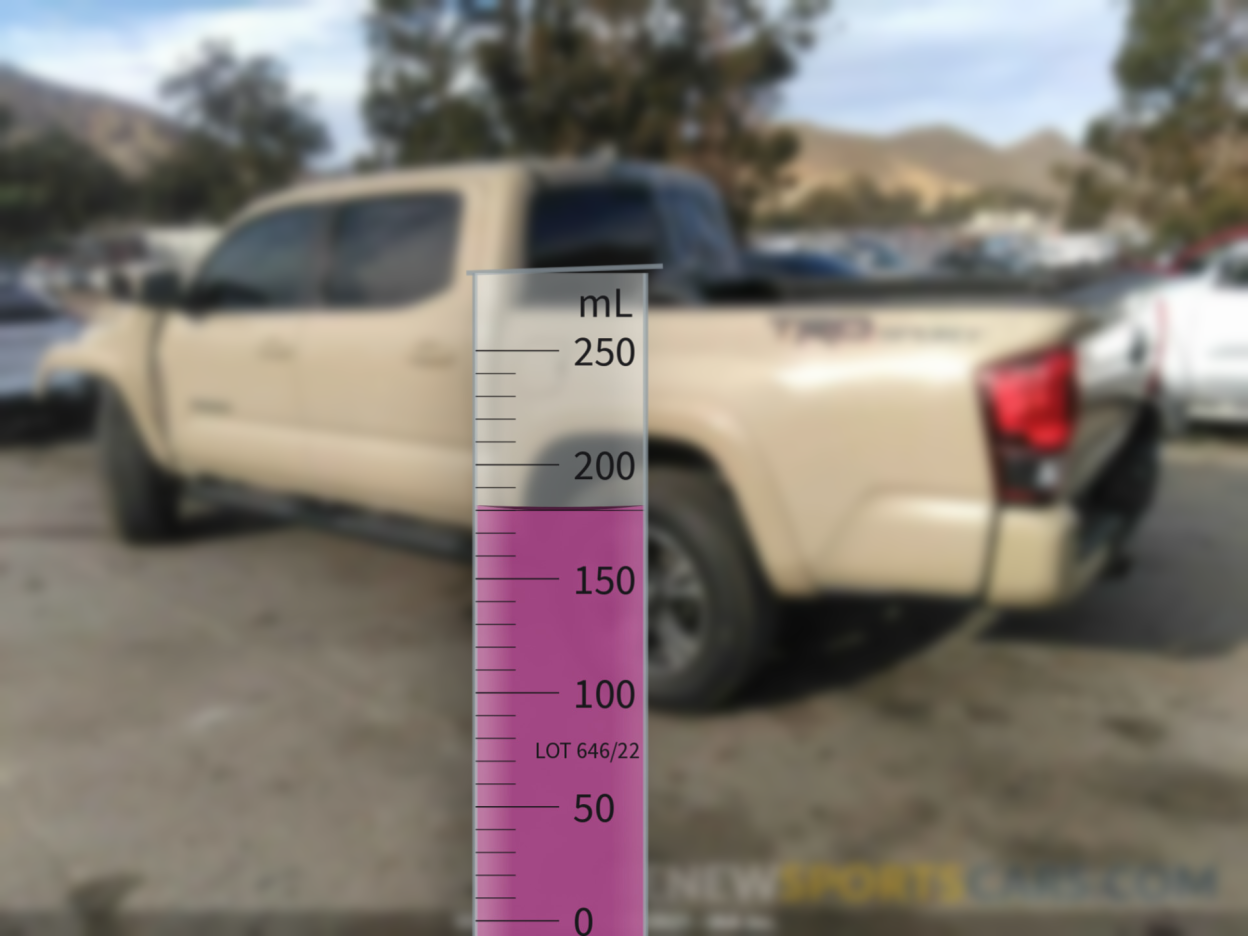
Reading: {"value": 180, "unit": "mL"}
